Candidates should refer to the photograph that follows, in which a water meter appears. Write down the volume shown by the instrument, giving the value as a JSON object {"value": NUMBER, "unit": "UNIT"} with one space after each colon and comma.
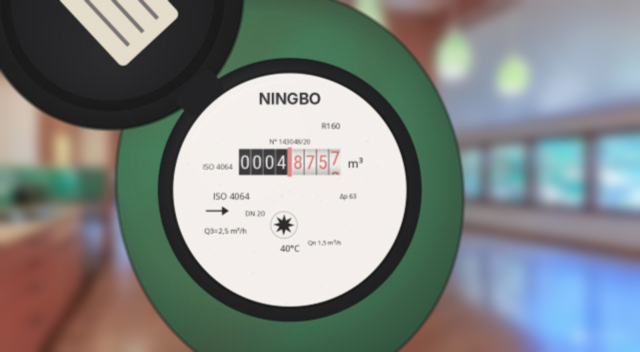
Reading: {"value": 4.8757, "unit": "m³"}
